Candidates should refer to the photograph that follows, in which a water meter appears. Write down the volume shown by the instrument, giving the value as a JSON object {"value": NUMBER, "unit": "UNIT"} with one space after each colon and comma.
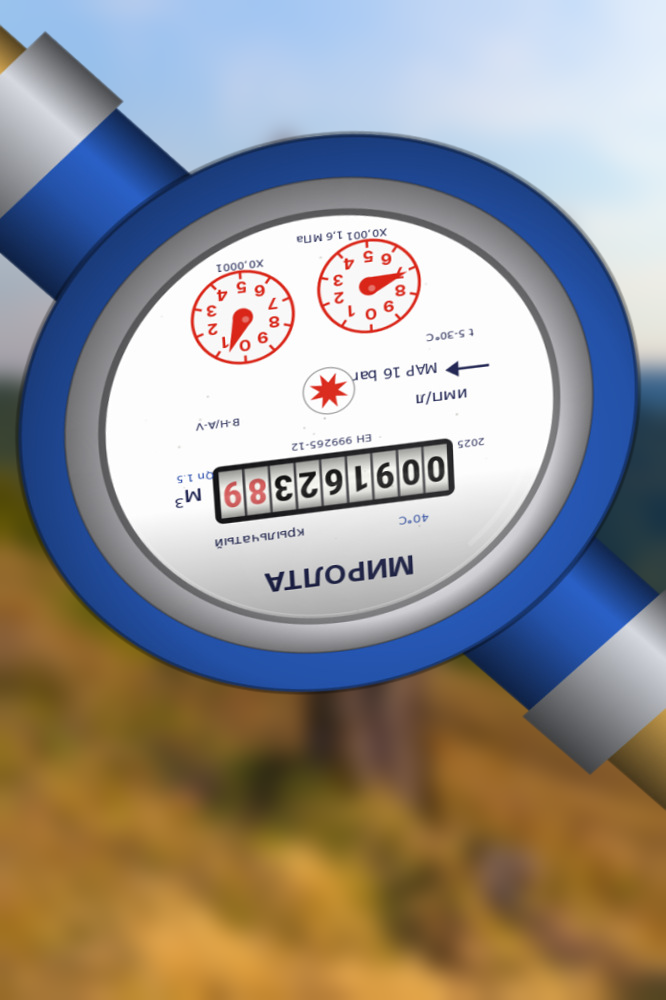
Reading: {"value": 91623.8970, "unit": "m³"}
